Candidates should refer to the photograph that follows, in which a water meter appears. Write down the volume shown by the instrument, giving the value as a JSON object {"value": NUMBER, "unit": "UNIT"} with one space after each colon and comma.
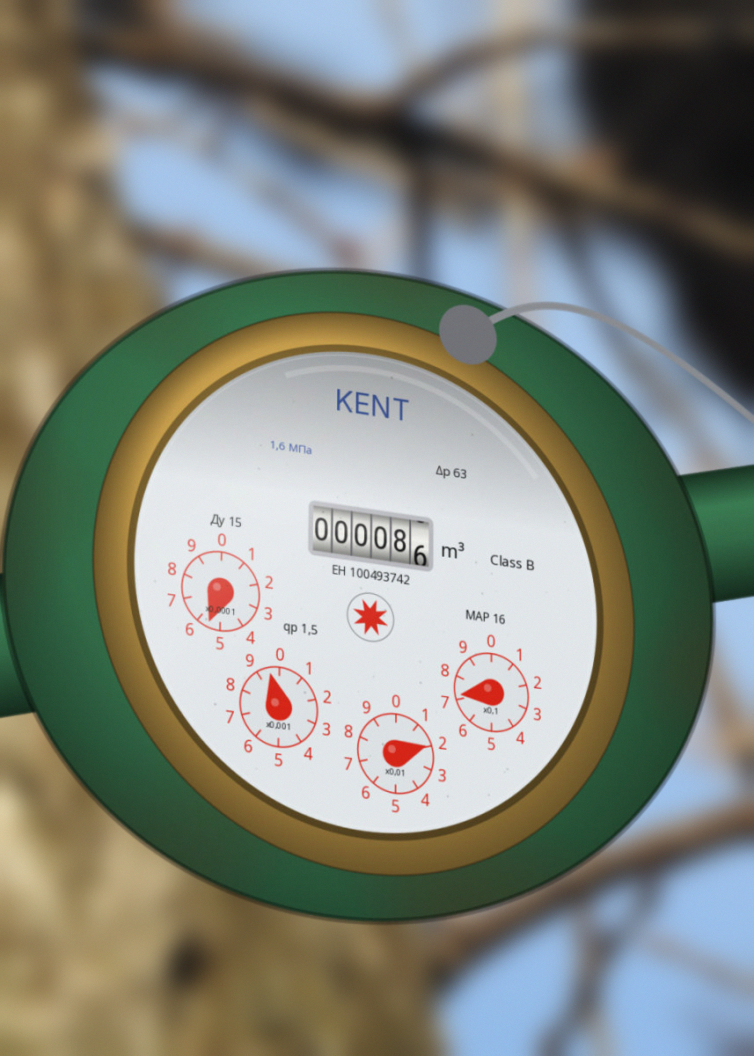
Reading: {"value": 85.7195, "unit": "m³"}
